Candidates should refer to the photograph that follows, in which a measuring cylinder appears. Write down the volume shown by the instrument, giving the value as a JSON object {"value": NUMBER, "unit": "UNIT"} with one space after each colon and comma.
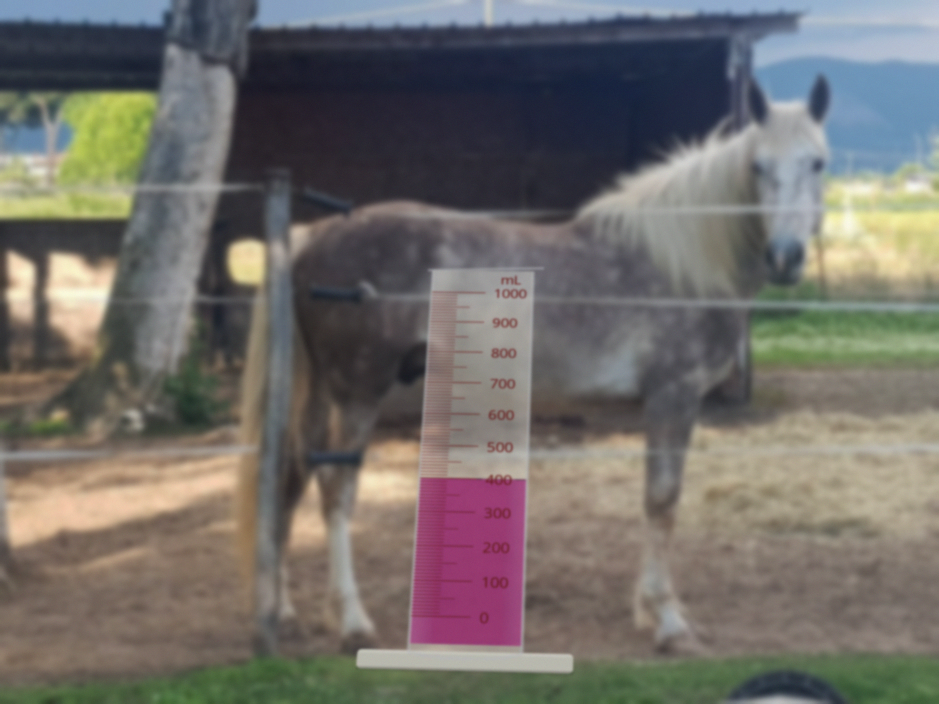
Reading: {"value": 400, "unit": "mL"}
